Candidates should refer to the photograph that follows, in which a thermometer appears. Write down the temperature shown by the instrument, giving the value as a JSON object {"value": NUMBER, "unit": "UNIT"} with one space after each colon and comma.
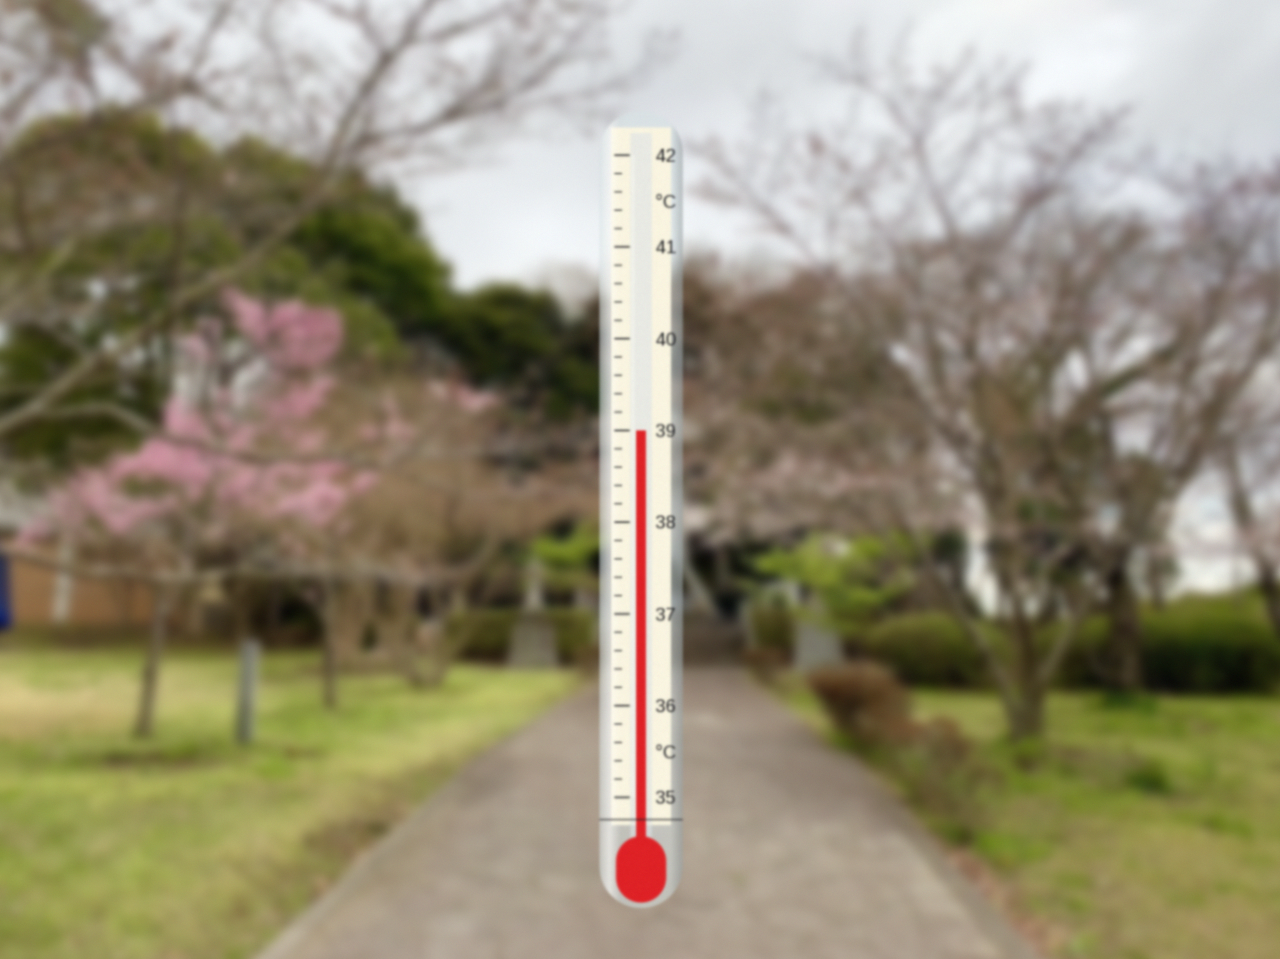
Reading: {"value": 39, "unit": "°C"}
